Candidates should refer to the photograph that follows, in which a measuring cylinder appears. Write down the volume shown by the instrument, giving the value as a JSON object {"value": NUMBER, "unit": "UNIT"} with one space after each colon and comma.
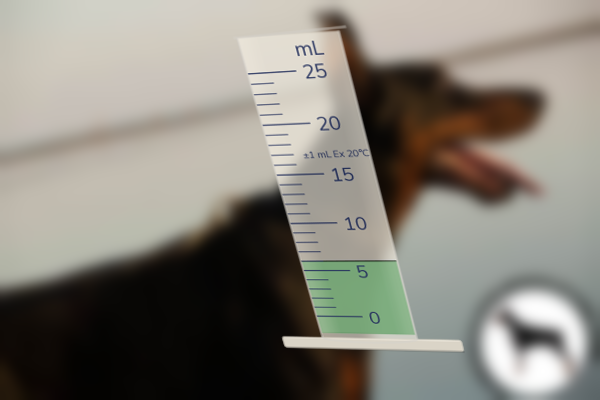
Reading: {"value": 6, "unit": "mL"}
